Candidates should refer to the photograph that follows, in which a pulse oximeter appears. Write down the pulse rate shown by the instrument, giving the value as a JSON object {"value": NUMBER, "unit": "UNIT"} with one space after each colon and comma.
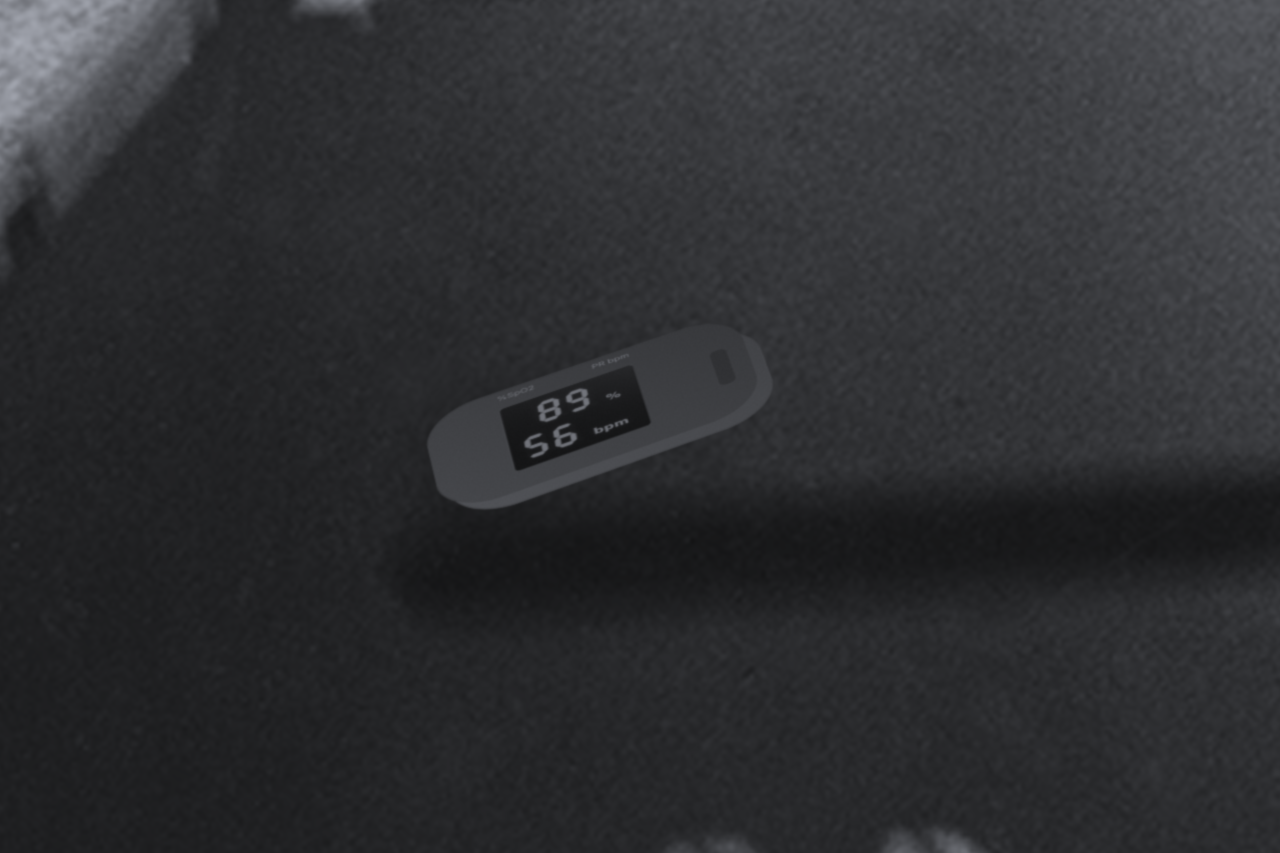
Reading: {"value": 56, "unit": "bpm"}
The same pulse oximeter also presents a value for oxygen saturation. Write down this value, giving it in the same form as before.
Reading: {"value": 89, "unit": "%"}
